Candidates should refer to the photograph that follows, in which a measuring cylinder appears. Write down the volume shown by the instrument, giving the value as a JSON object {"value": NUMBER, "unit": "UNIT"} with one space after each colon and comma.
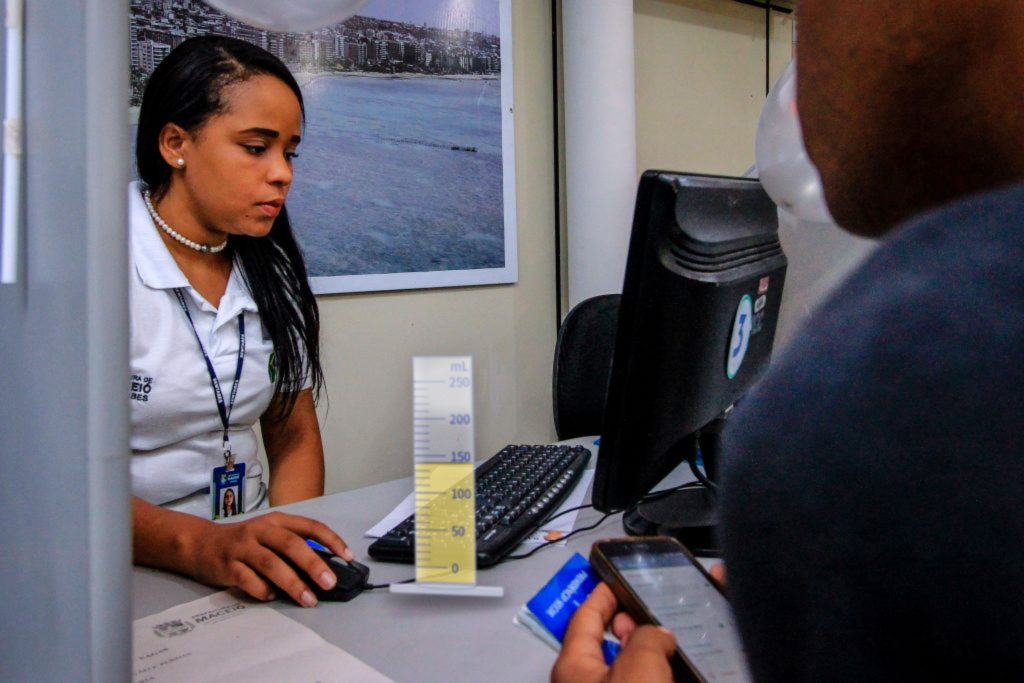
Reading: {"value": 140, "unit": "mL"}
